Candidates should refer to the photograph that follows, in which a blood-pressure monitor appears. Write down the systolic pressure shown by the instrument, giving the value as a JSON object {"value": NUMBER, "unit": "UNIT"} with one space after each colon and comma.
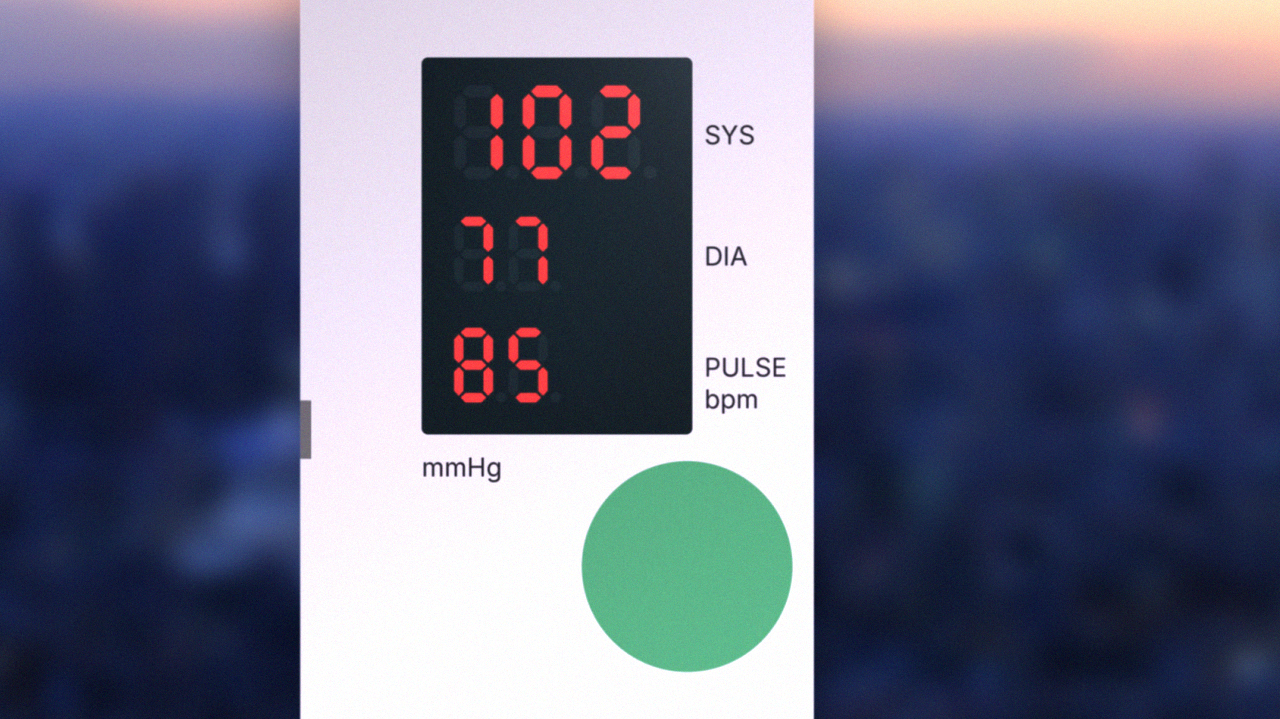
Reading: {"value": 102, "unit": "mmHg"}
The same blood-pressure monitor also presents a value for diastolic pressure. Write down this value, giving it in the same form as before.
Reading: {"value": 77, "unit": "mmHg"}
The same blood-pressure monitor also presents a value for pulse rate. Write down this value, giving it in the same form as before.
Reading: {"value": 85, "unit": "bpm"}
